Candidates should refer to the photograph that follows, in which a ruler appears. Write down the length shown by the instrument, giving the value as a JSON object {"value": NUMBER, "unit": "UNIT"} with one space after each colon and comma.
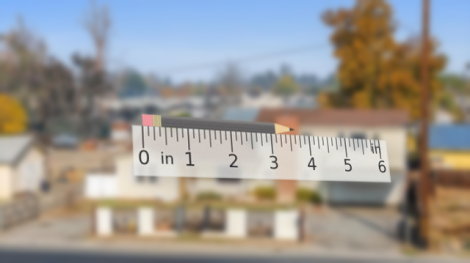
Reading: {"value": 3.625, "unit": "in"}
